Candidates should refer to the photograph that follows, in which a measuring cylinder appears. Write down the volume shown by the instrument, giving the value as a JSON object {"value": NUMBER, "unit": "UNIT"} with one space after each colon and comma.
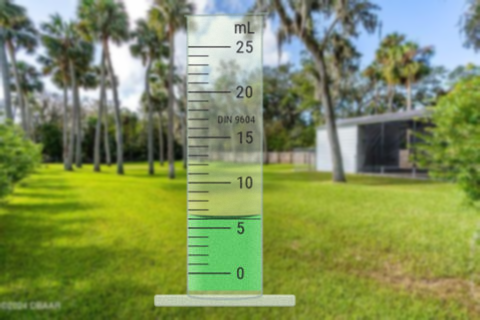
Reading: {"value": 6, "unit": "mL"}
